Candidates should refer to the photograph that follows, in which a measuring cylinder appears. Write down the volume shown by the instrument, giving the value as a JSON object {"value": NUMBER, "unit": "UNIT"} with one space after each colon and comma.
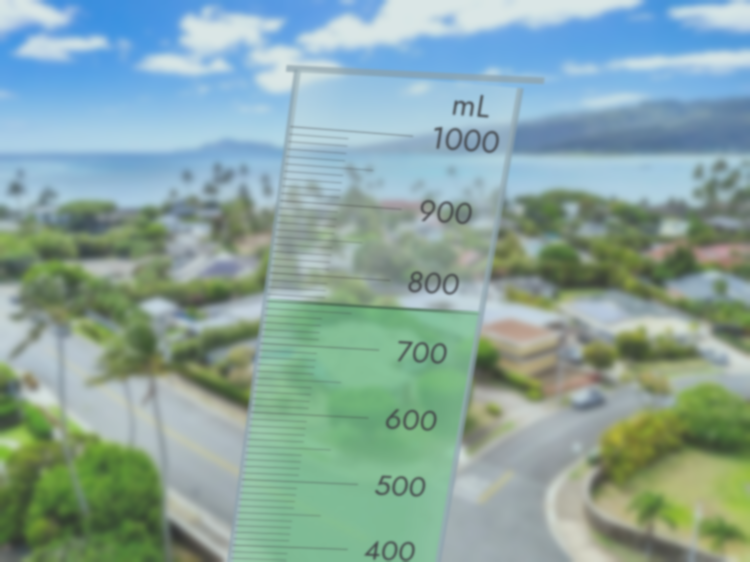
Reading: {"value": 760, "unit": "mL"}
